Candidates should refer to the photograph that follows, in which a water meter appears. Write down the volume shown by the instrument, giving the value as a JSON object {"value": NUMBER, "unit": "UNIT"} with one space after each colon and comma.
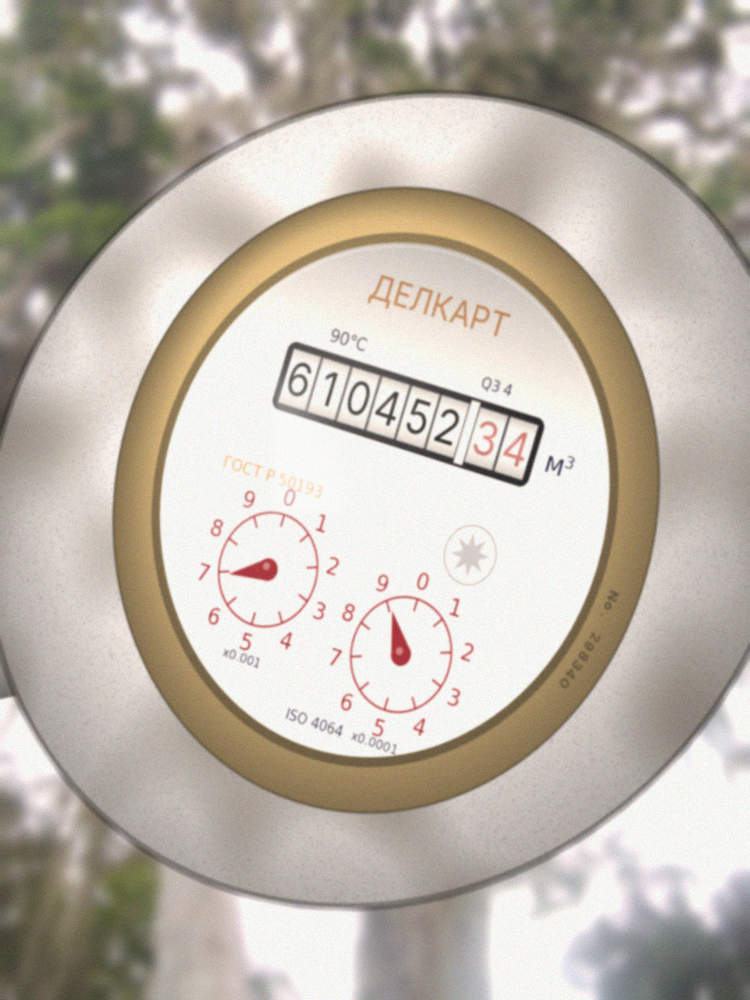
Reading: {"value": 610452.3469, "unit": "m³"}
